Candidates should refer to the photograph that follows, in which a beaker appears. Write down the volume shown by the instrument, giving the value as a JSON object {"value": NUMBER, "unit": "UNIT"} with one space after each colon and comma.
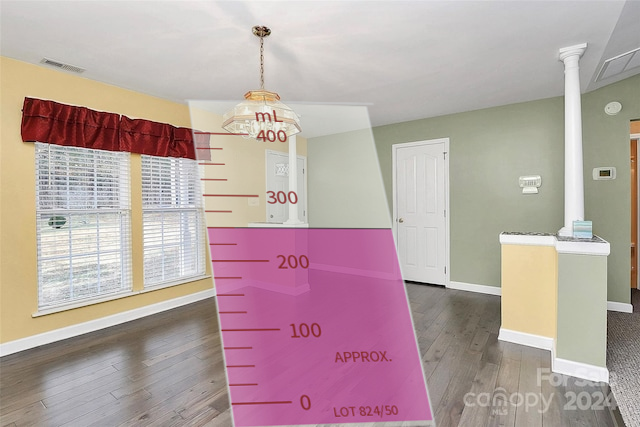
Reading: {"value": 250, "unit": "mL"}
